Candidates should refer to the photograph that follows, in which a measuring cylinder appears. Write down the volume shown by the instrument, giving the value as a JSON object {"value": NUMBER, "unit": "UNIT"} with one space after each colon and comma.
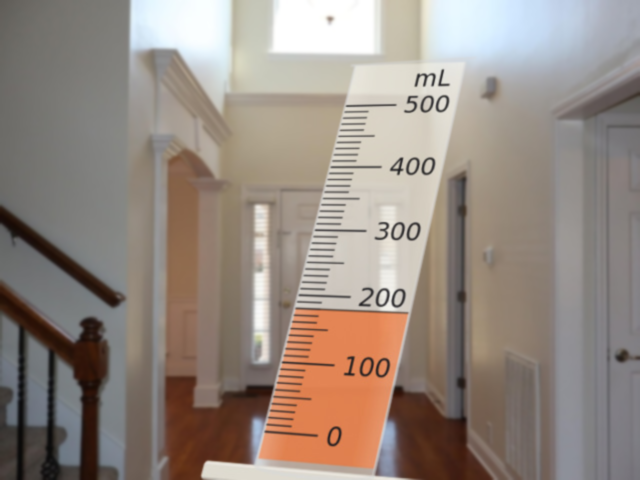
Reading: {"value": 180, "unit": "mL"}
